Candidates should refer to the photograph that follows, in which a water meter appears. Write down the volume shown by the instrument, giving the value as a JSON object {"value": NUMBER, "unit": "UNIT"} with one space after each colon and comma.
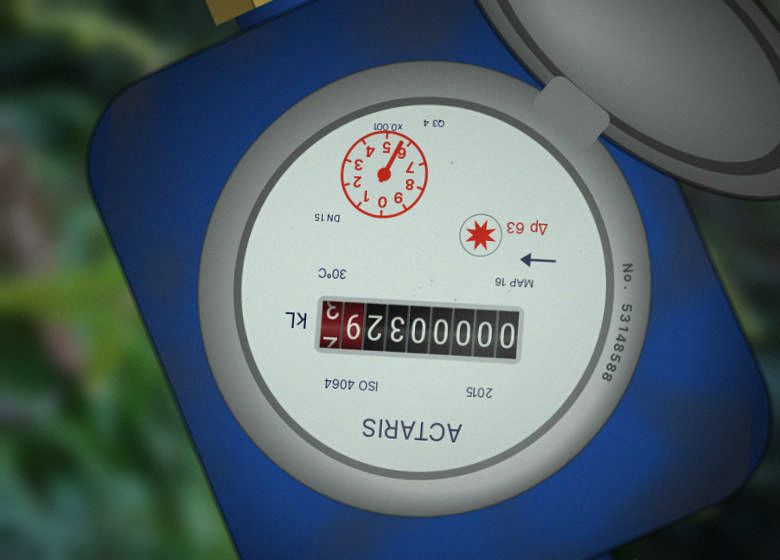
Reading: {"value": 32.925, "unit": "kL"}
